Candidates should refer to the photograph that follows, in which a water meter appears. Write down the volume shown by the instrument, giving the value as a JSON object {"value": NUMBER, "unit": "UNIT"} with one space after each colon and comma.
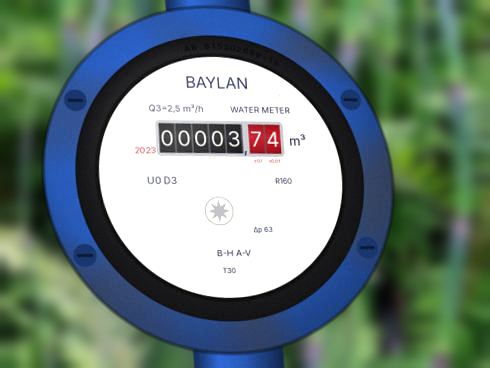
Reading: {"value": 3.74, "unit": "m³"}
